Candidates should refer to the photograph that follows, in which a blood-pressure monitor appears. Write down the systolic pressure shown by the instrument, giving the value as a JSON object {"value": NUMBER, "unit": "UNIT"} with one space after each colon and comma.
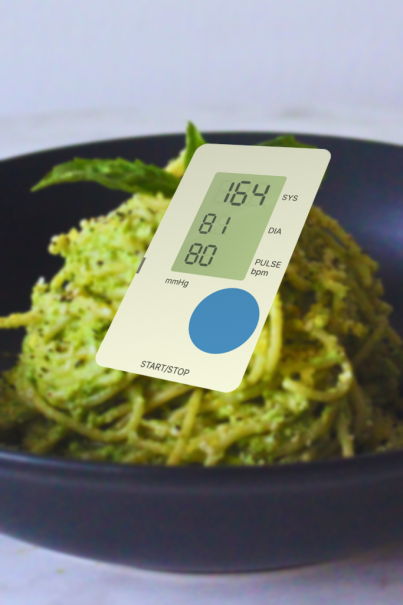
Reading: {"value": 164, "unit": "mmHg"}
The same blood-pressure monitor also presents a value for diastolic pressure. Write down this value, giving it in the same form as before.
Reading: {"value": 81, "unit": "mmHg"}
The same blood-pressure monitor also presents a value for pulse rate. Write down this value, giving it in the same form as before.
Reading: {"value": 80, "unit": "bpm"}
